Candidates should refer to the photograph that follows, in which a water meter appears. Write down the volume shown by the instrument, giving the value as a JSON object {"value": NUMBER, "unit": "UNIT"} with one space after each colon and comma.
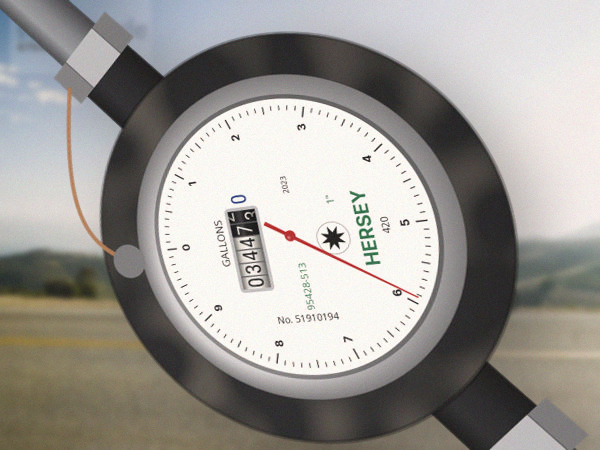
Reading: {"value": 344725.9, "unit": "gal"}
